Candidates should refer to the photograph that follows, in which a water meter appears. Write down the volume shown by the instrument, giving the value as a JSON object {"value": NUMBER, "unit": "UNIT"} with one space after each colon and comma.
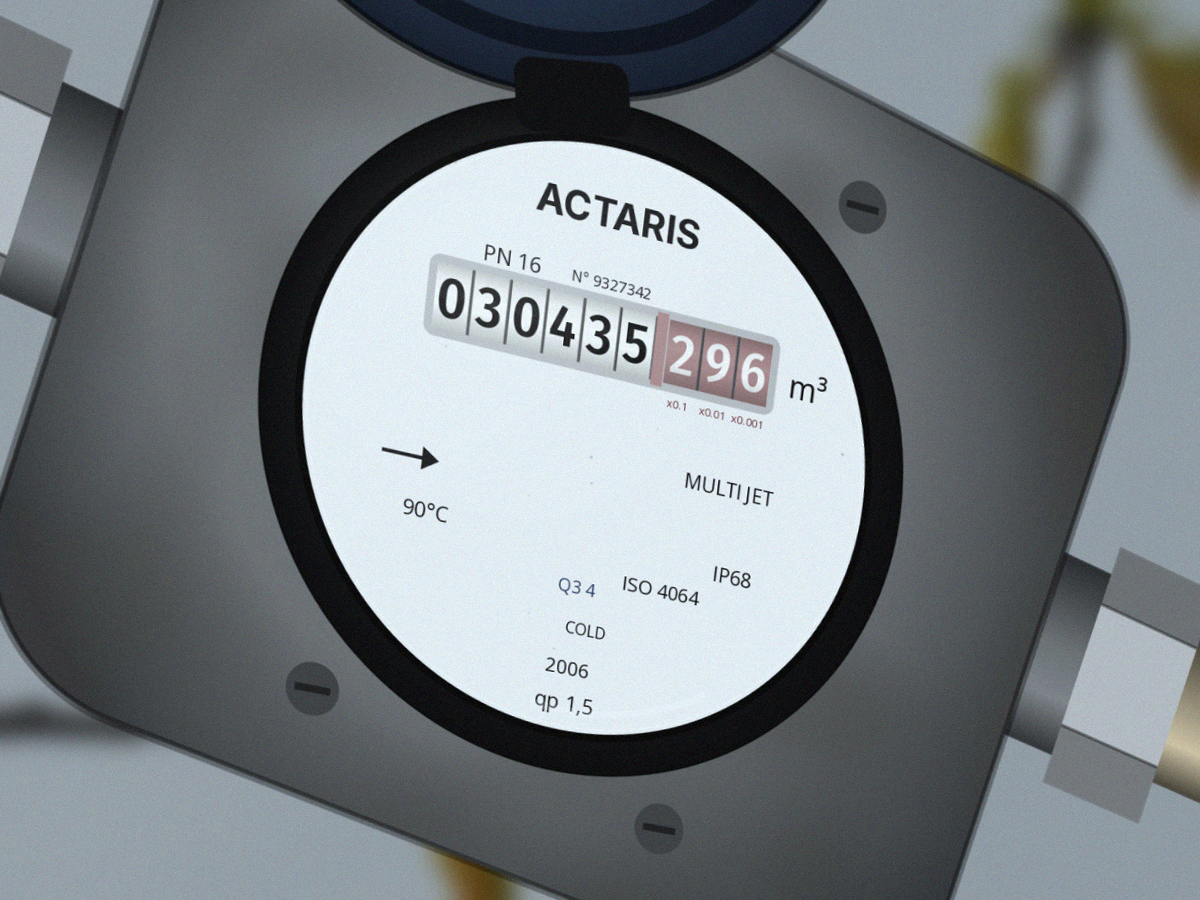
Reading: {"value": 30435.296, "unit": "m³"}
